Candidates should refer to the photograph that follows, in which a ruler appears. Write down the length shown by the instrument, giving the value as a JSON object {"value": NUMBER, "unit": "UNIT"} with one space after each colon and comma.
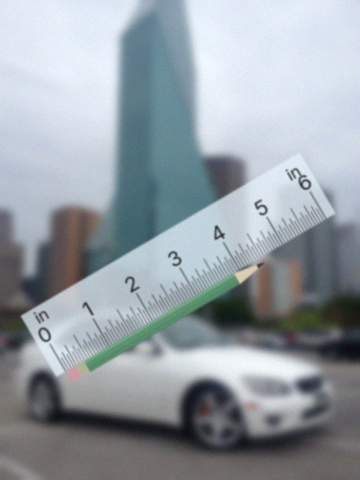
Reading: {"value": 4.5, "unit": "in"}
